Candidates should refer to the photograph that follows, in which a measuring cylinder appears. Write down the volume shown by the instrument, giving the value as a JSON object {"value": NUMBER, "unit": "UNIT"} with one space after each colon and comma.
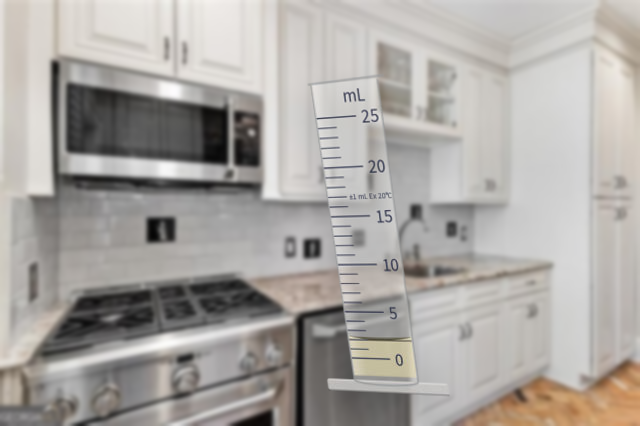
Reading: {"value": 2, "unit": "mL"}
